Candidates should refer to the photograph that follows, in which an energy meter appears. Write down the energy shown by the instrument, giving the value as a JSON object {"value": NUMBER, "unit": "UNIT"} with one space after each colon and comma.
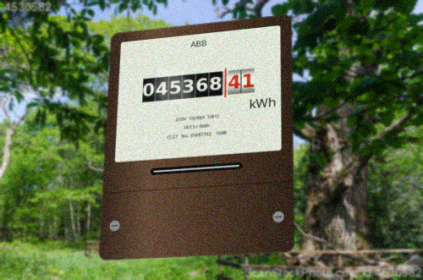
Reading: {"value": 45368.41, "unit": "kWh"}
